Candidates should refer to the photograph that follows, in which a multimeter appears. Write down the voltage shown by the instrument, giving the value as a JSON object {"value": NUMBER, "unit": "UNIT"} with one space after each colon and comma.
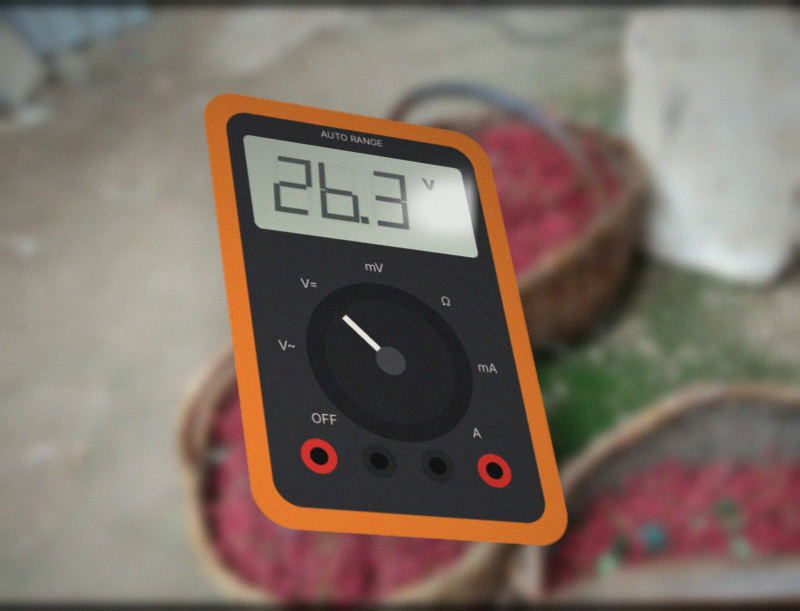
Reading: {"value": 26.3, "unit": "V"}
